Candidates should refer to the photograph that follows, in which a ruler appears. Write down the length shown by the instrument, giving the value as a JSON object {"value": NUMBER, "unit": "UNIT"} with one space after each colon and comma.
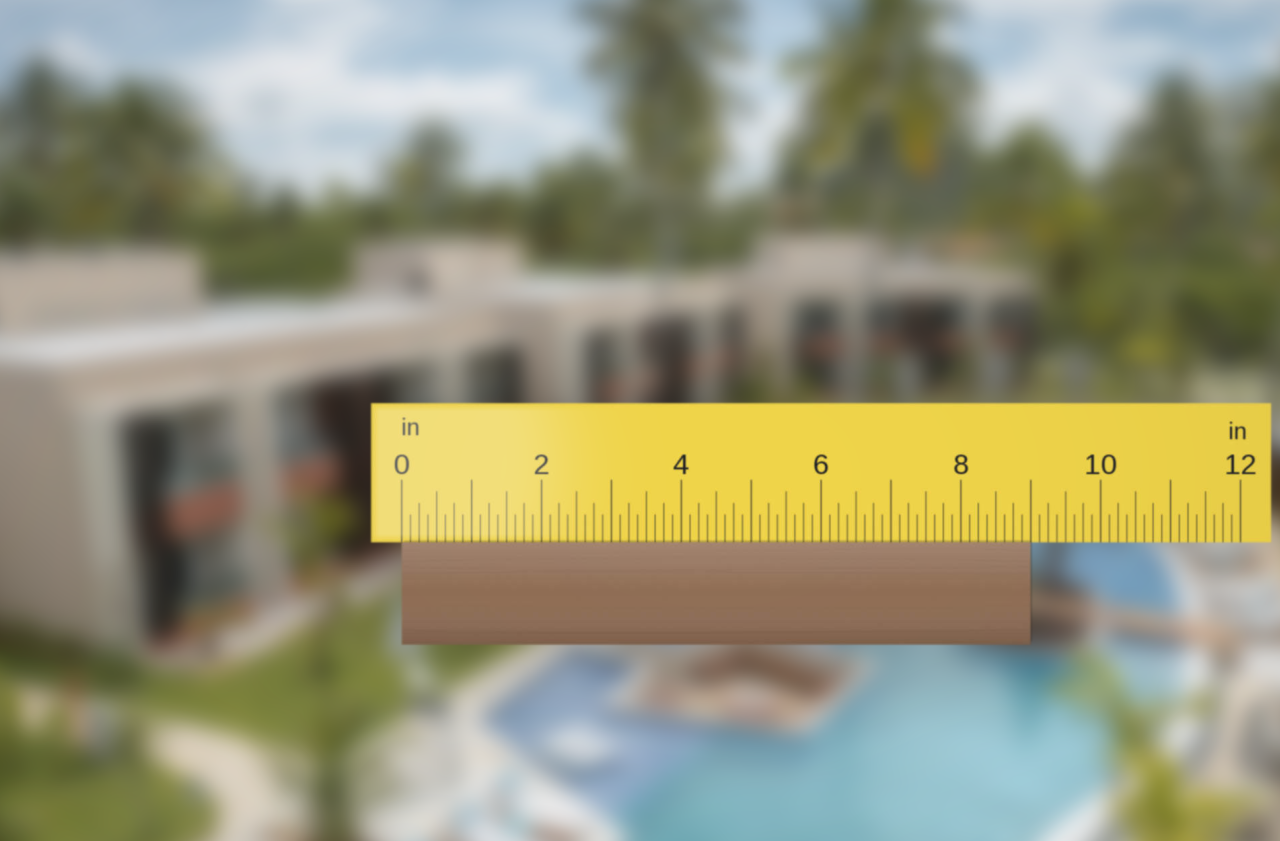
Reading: {"value": 9, "unit": "in"}
